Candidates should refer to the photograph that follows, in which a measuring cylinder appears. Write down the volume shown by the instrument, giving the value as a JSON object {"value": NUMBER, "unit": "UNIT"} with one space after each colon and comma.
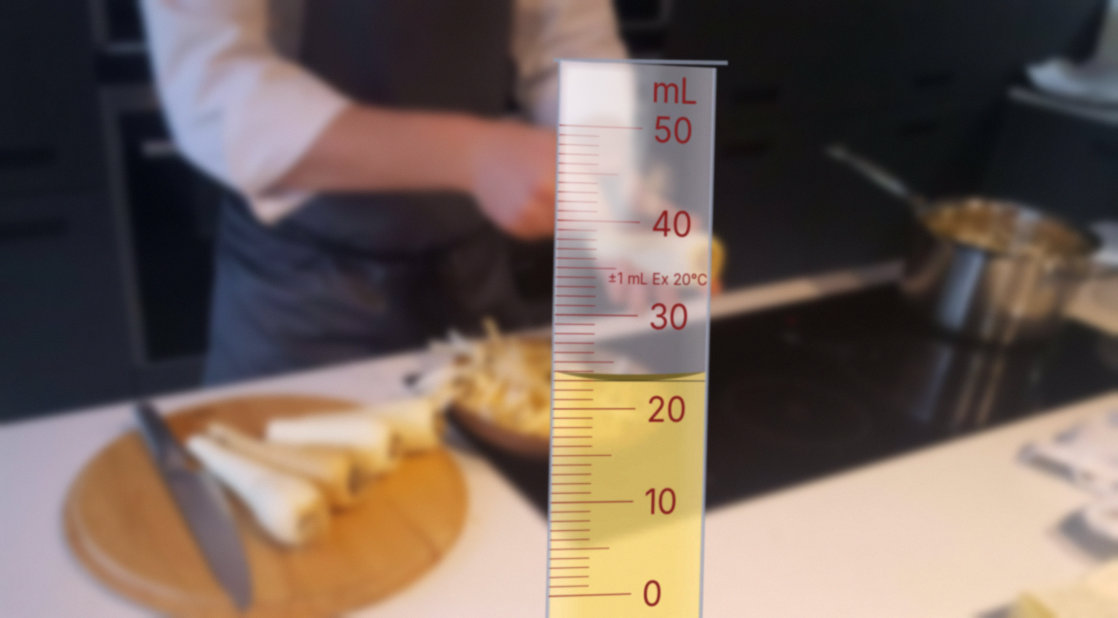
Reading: {"value": 23, "unit": "mL"}
